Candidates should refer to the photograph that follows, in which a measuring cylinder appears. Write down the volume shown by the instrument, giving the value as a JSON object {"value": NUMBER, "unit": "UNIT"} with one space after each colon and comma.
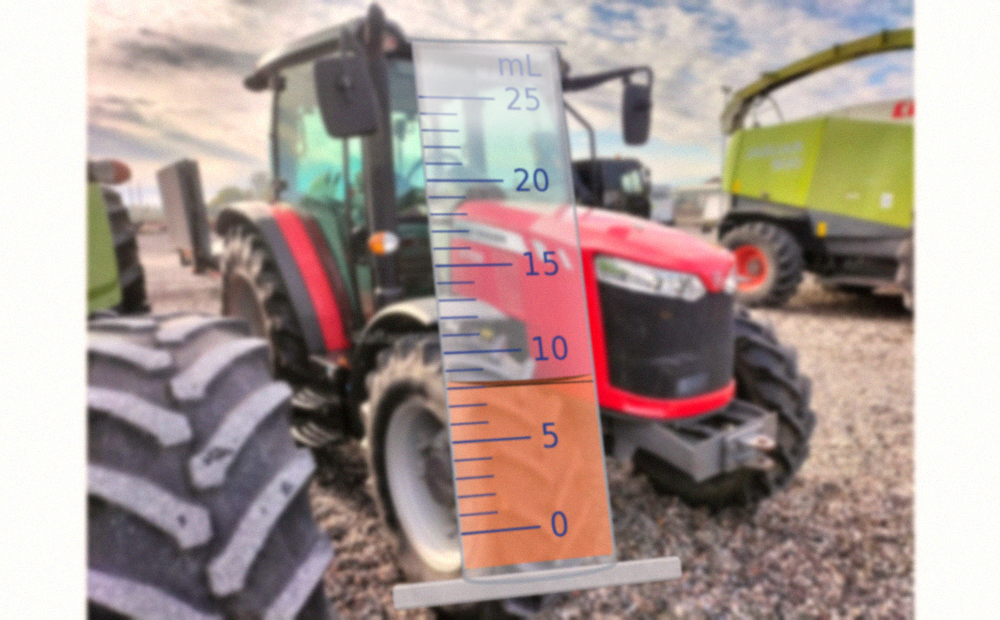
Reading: {"value": 8, "unit": "mL"}
